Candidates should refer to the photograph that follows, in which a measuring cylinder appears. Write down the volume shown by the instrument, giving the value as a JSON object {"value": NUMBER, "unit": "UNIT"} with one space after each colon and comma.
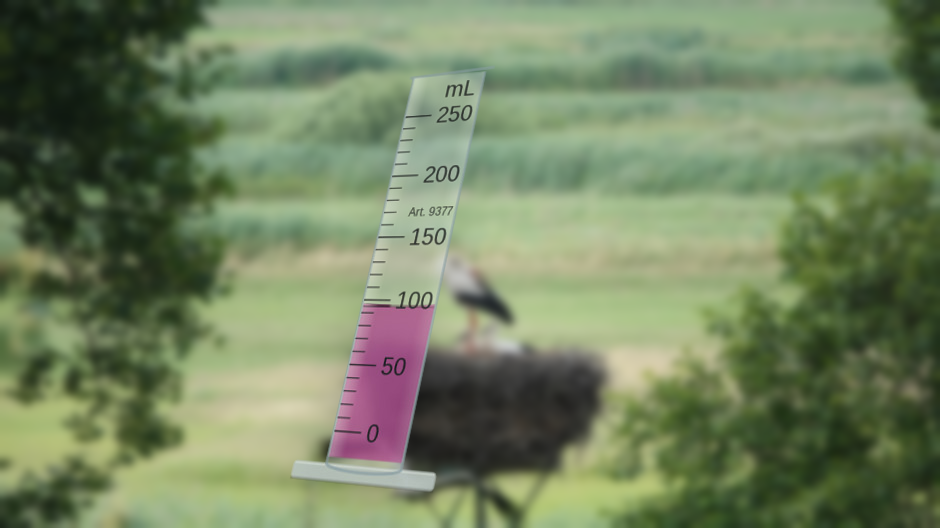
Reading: {"value": 95, "unit": "mL"}
